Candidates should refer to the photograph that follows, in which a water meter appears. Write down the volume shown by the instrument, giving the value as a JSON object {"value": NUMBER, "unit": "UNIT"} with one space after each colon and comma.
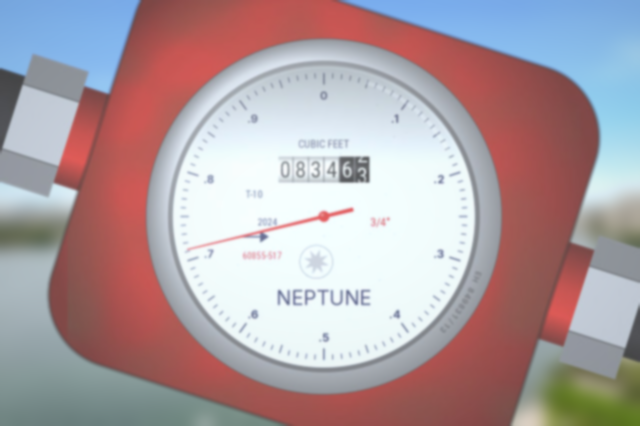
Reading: {"value": 83462.71, "unit": "ft³"}
